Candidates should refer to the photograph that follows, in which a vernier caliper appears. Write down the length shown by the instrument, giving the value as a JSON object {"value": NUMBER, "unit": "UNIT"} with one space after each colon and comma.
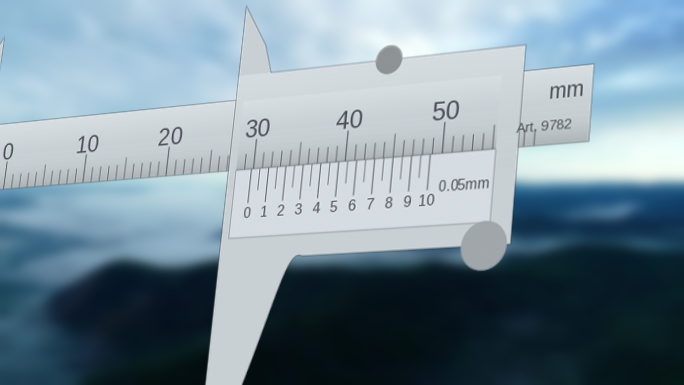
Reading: {"value": 29.8, "unit": "mm"}
